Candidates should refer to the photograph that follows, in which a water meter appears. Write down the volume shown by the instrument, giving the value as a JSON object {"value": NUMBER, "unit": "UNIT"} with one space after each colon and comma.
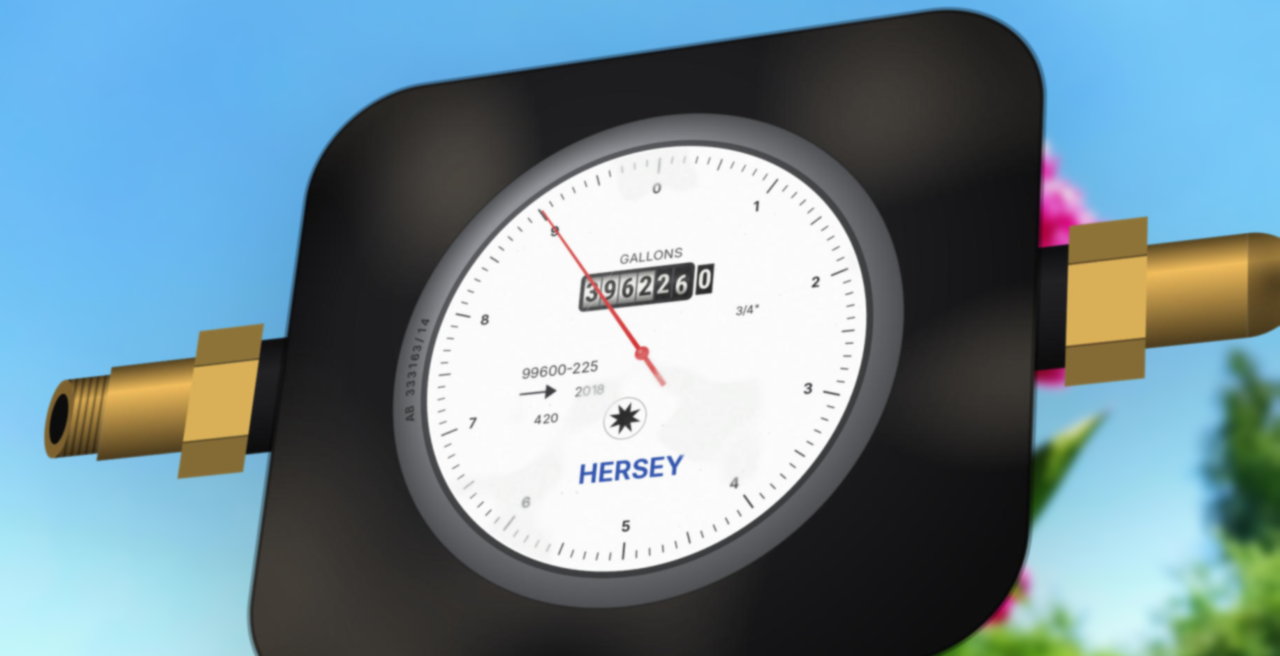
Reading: {"value": 3962259.0, "unit": "gal"}
